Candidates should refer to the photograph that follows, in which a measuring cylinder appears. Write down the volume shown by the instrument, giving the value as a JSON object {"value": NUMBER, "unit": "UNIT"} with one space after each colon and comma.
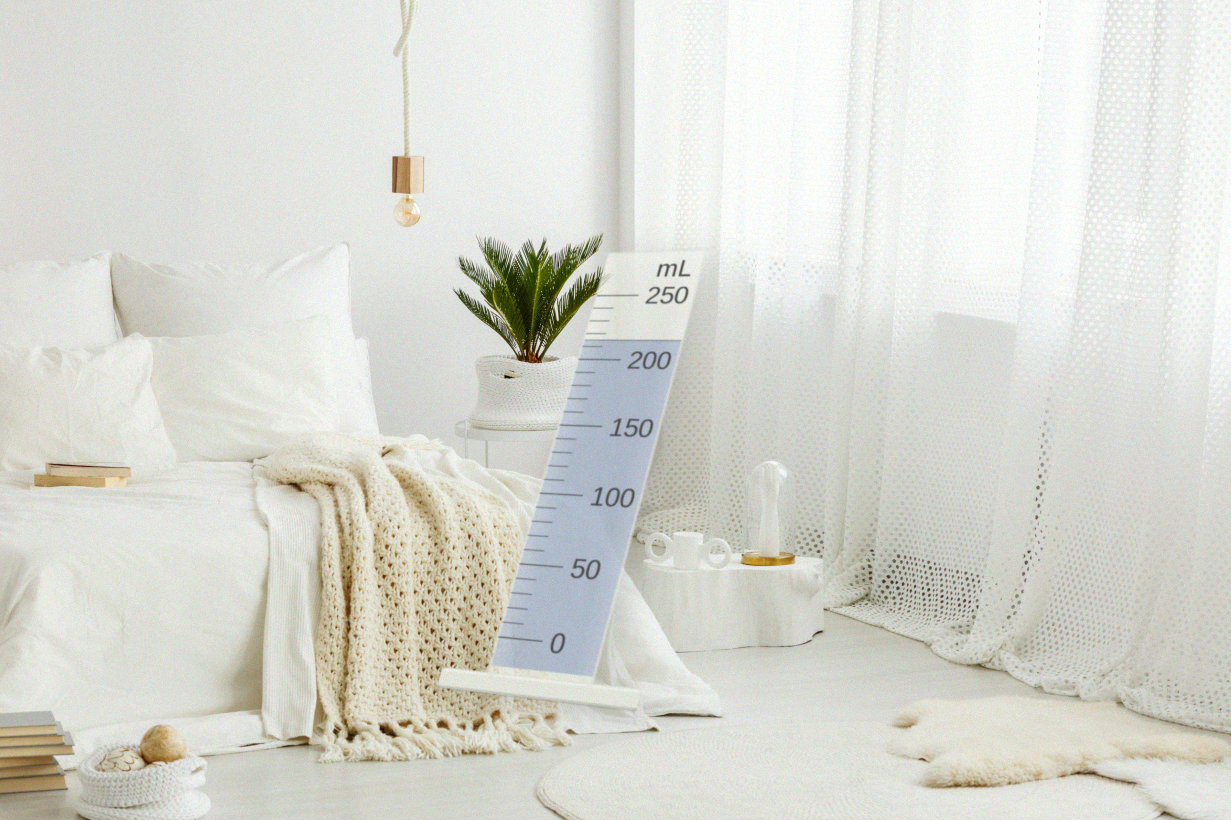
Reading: {"value": 215, "unit": "mL"}
